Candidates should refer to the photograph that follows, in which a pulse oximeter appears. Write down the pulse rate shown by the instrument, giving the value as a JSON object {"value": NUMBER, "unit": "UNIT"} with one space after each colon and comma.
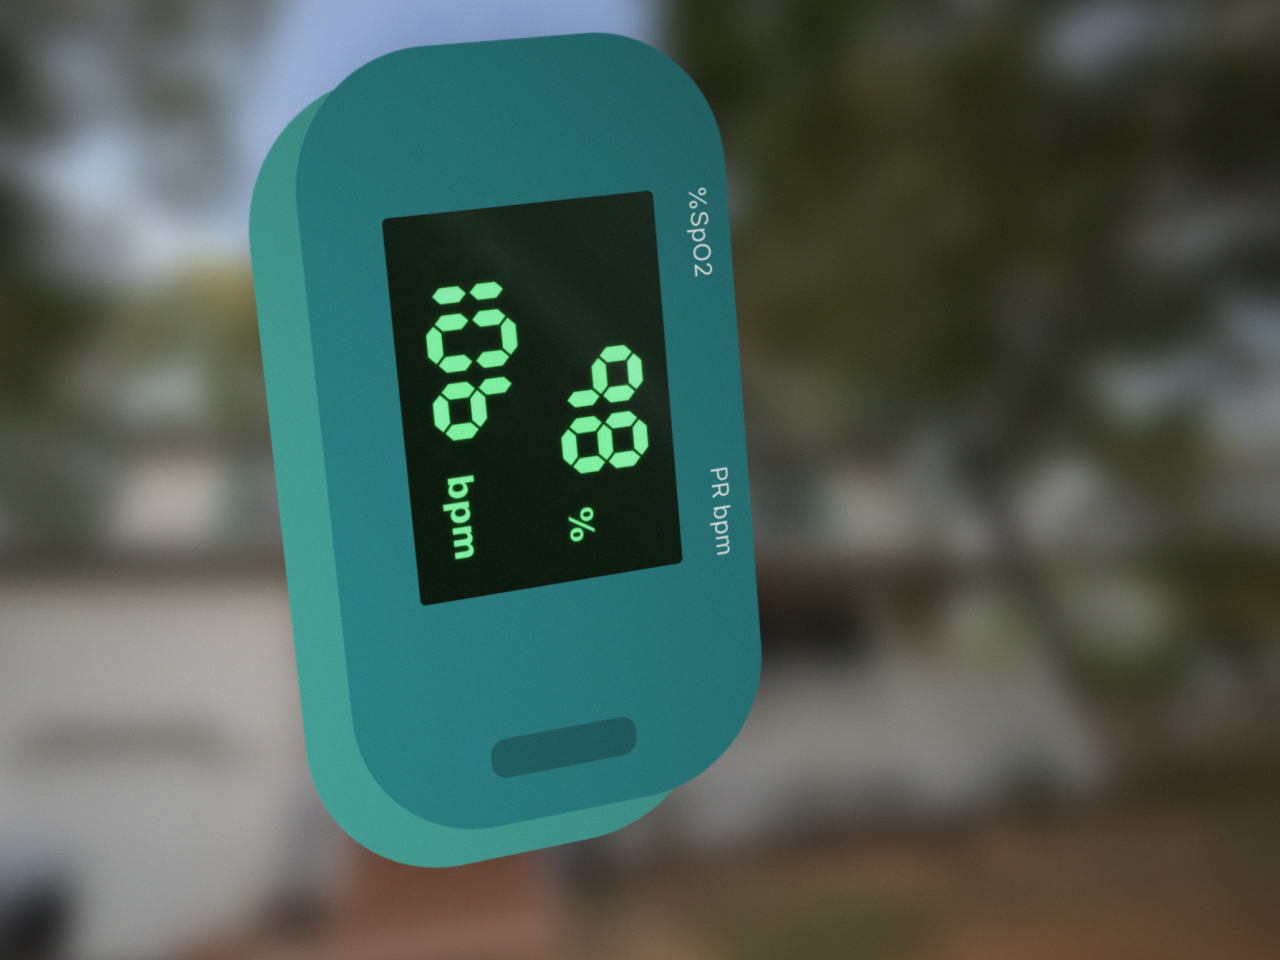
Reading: {"value": 106, "unit": "bpm"}
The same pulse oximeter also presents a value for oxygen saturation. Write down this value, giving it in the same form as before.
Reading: {"value": 98, "unit": "%"}
